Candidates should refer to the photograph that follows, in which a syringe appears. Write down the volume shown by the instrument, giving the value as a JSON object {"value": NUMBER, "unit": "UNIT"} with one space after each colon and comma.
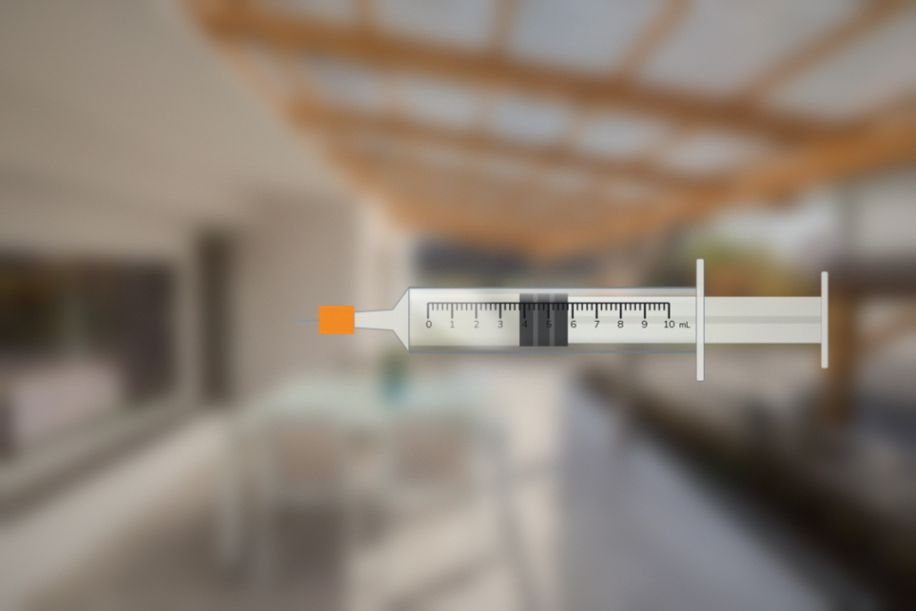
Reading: {"value": 3.8, "unit": "mL"}
